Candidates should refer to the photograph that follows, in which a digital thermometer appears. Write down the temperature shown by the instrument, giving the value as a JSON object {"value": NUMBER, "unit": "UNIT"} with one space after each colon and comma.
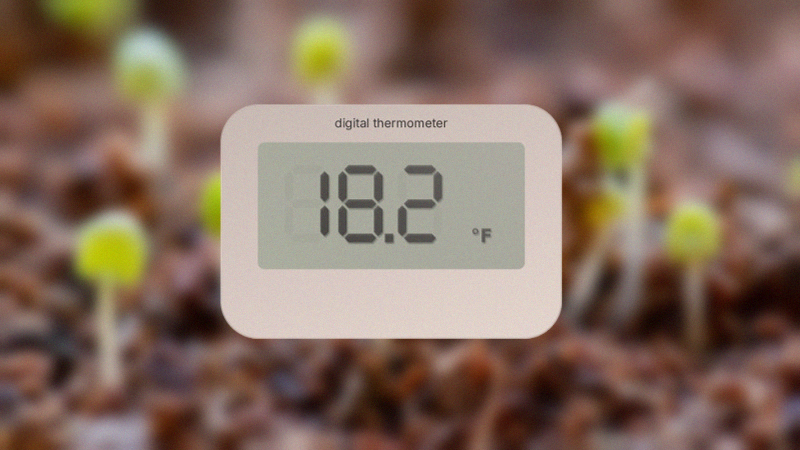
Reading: {"value": 18.2, "unit": "°F"}
